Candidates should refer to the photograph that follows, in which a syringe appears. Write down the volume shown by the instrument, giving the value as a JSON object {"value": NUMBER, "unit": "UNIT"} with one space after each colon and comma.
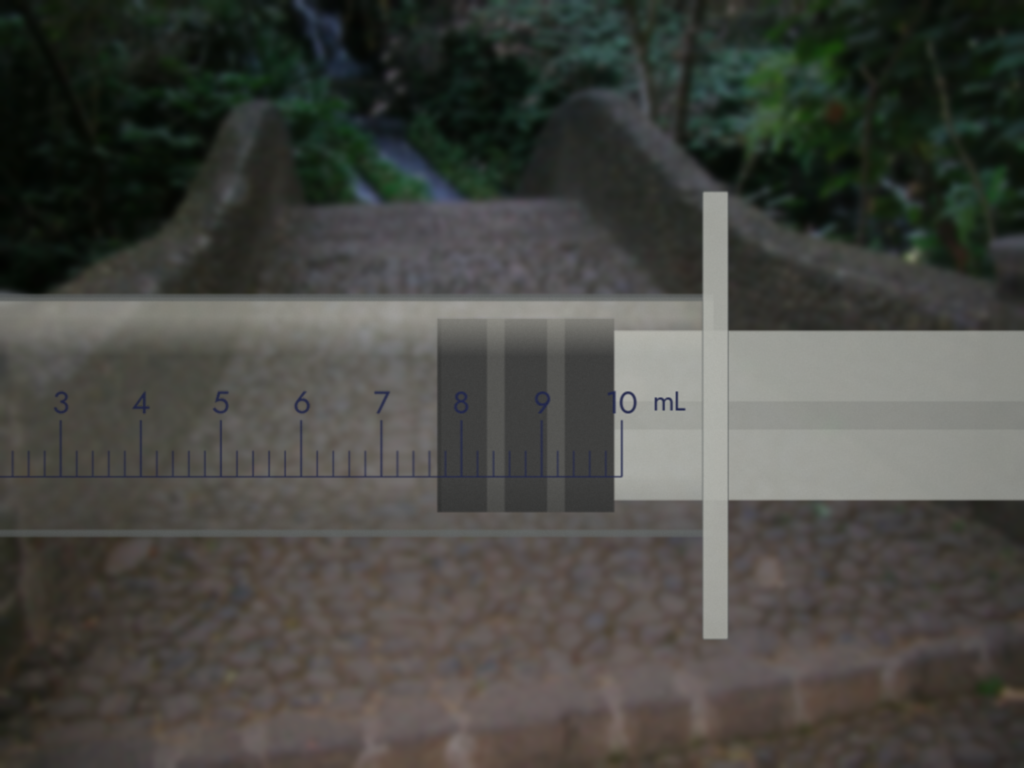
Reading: {"value": 7.7, "unit": "mL"}
